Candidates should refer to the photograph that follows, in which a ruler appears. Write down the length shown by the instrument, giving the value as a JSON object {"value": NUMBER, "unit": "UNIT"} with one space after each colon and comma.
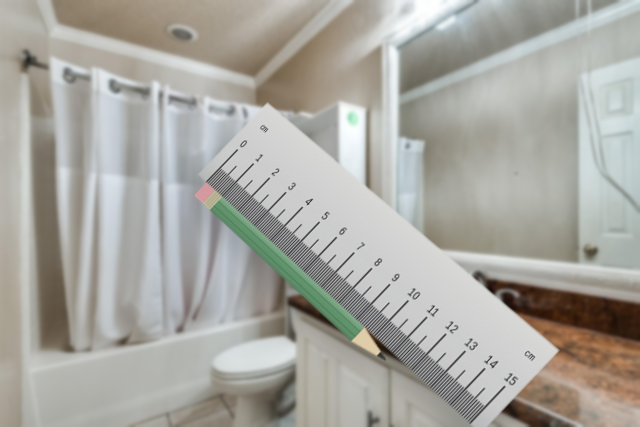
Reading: {"value": 11, "unit": "cm"}
